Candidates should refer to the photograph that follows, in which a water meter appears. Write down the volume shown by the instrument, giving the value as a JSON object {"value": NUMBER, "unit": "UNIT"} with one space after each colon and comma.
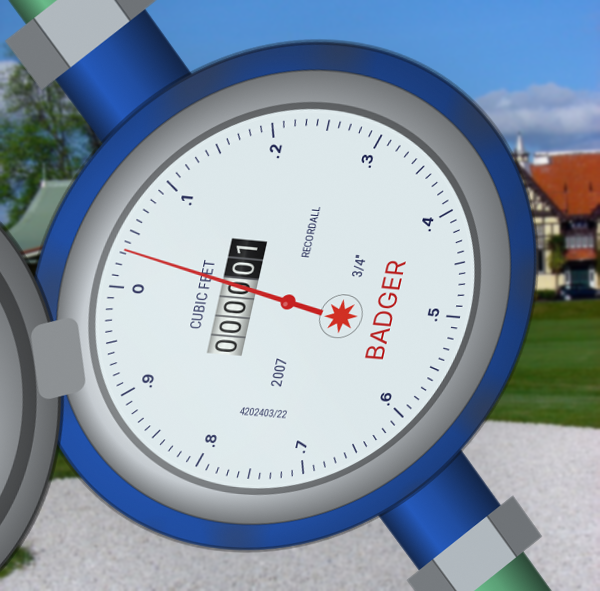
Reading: {"value": 1.03, "unit": "ft³"}
